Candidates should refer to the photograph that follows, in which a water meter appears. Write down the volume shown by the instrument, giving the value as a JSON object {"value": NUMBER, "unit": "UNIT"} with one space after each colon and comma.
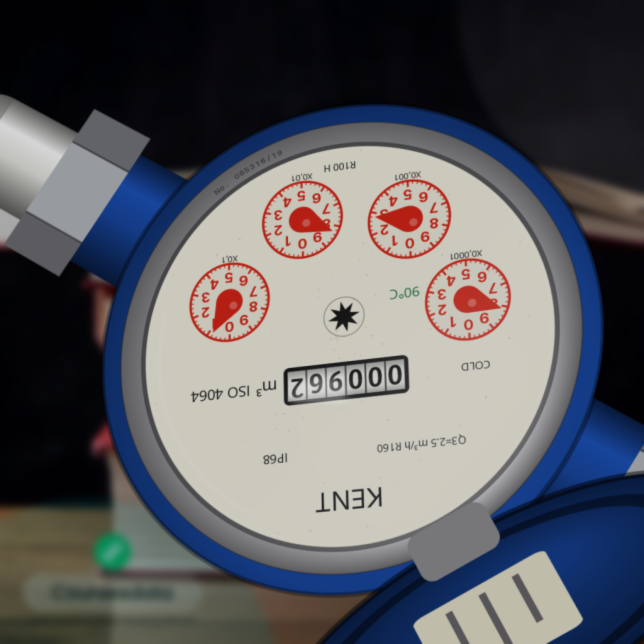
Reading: {"value": 962.0828, "unit": "m³"}
